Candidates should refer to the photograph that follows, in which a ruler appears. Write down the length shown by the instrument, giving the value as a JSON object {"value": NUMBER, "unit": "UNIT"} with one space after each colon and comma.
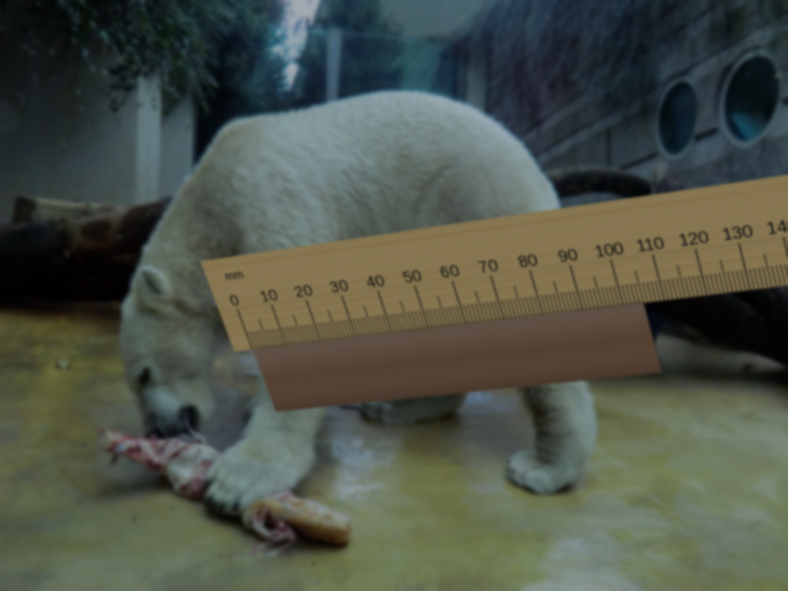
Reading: {"value": 105, "unit": "mm"}
